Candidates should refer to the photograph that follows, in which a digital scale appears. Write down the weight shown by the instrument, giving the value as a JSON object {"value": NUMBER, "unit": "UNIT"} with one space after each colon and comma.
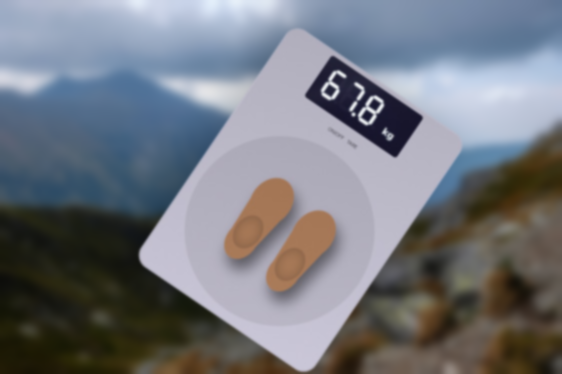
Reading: {"value": 67.8, "unit": "kg"}
